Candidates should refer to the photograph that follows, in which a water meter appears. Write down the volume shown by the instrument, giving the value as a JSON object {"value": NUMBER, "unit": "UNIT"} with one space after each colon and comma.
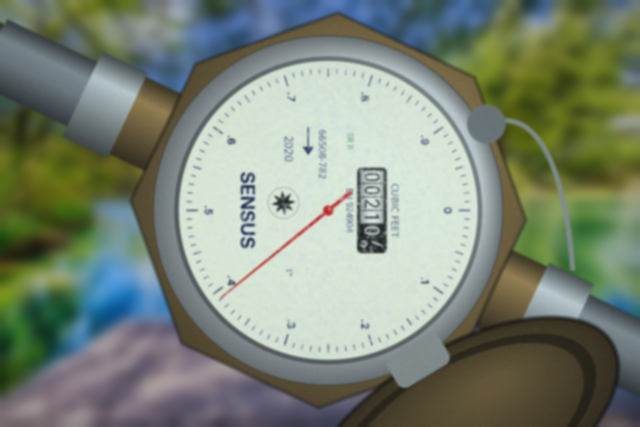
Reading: {"value": 2107.39, "unit": "ft³"}
